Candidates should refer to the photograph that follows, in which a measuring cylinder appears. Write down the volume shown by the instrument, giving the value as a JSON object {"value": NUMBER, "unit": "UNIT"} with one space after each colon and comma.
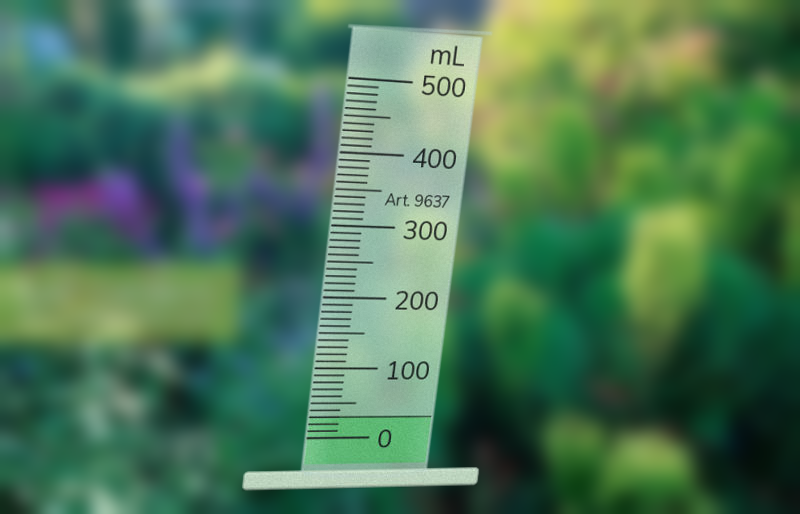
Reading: {"value": 30, "unit": "mL"}
